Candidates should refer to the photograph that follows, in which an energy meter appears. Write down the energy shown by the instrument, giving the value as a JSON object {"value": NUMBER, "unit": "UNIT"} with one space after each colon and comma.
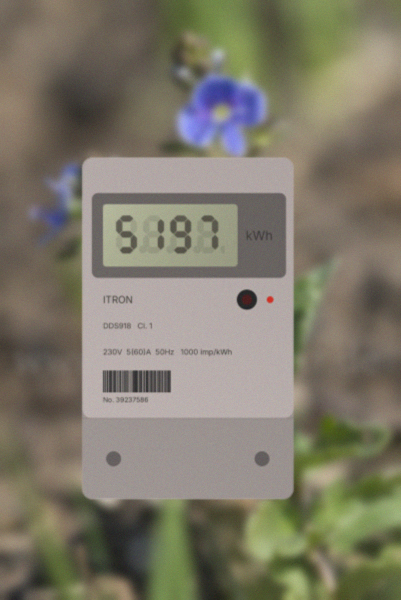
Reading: {"value": 5197, "unit": "kWh"}
